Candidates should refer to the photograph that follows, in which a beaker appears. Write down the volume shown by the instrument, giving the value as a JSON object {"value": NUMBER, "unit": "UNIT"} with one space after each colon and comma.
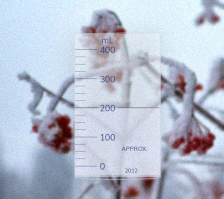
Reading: {"value": 200, "unit": "mL"}
